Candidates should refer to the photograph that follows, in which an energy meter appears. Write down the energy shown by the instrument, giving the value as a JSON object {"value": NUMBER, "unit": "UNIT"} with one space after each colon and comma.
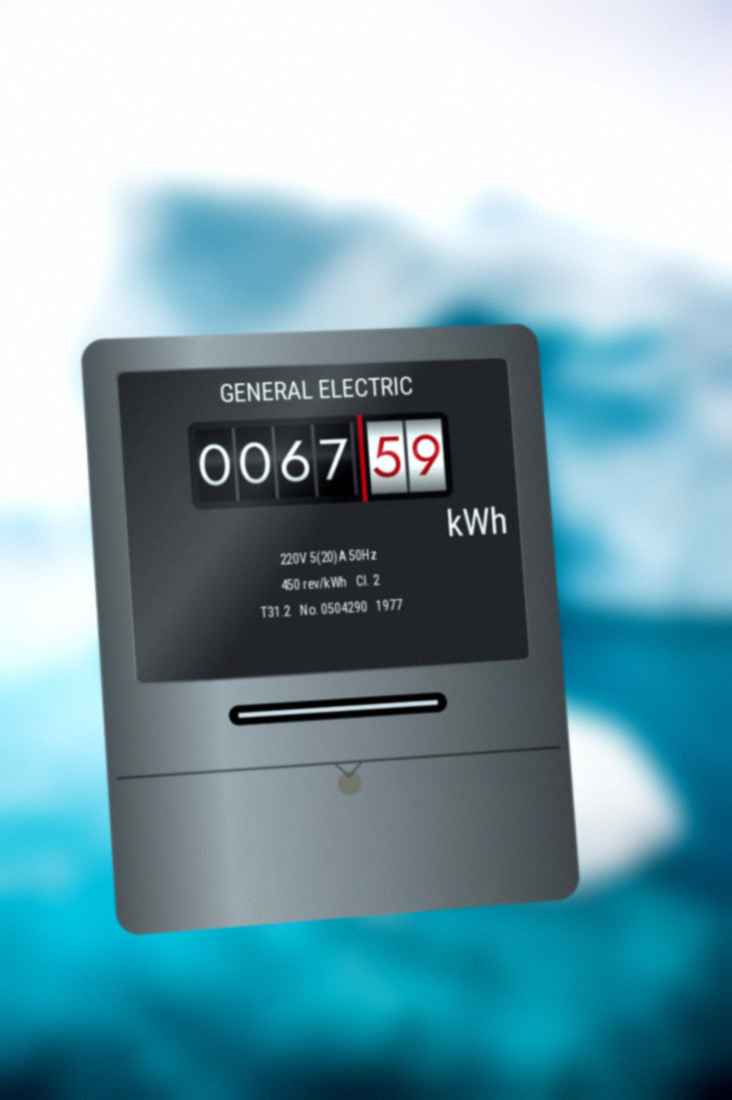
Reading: {"value": 67.59, "unit": "kWh"}
